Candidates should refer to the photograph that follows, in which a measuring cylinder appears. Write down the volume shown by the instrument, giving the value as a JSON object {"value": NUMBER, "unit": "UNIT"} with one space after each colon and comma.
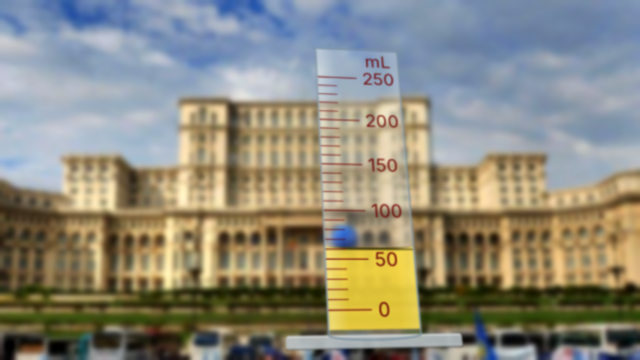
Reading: {"value": 60, "unit": "mL"}
